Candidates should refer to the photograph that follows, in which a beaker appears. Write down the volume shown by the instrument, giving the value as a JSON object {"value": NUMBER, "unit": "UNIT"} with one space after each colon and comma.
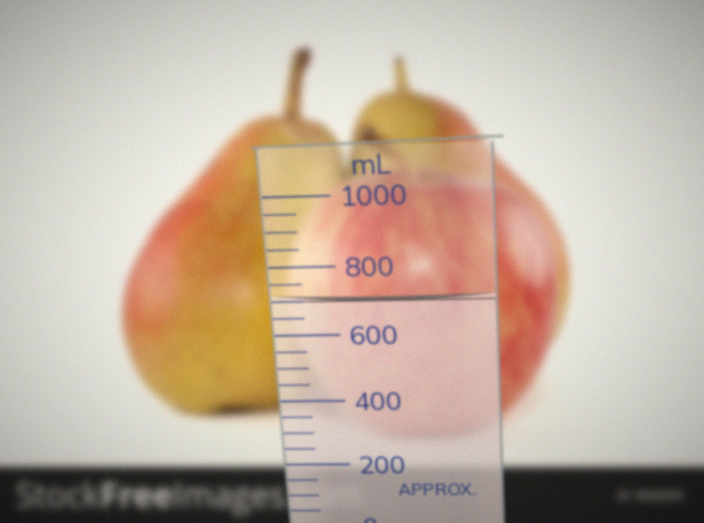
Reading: {"value": 700, "unit": "mL"}
